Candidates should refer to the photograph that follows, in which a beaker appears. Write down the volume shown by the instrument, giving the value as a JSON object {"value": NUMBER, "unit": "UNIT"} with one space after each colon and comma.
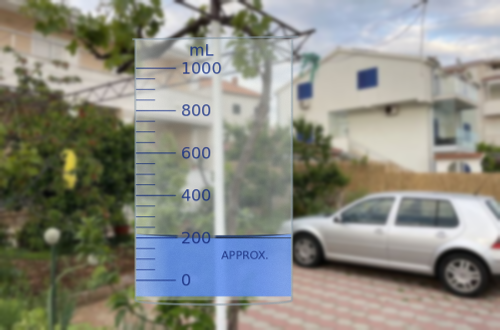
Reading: {"value": 200, "unit": "mL"}
